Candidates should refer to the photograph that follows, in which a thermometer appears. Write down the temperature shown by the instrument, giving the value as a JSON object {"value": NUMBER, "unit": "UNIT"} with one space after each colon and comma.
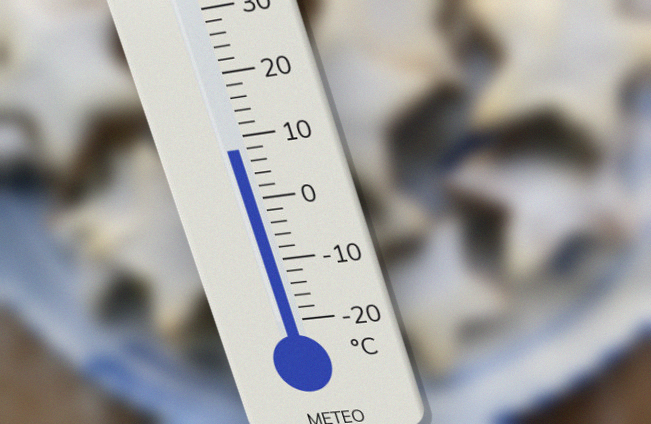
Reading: {"value": 8, "unit": "°C"}
